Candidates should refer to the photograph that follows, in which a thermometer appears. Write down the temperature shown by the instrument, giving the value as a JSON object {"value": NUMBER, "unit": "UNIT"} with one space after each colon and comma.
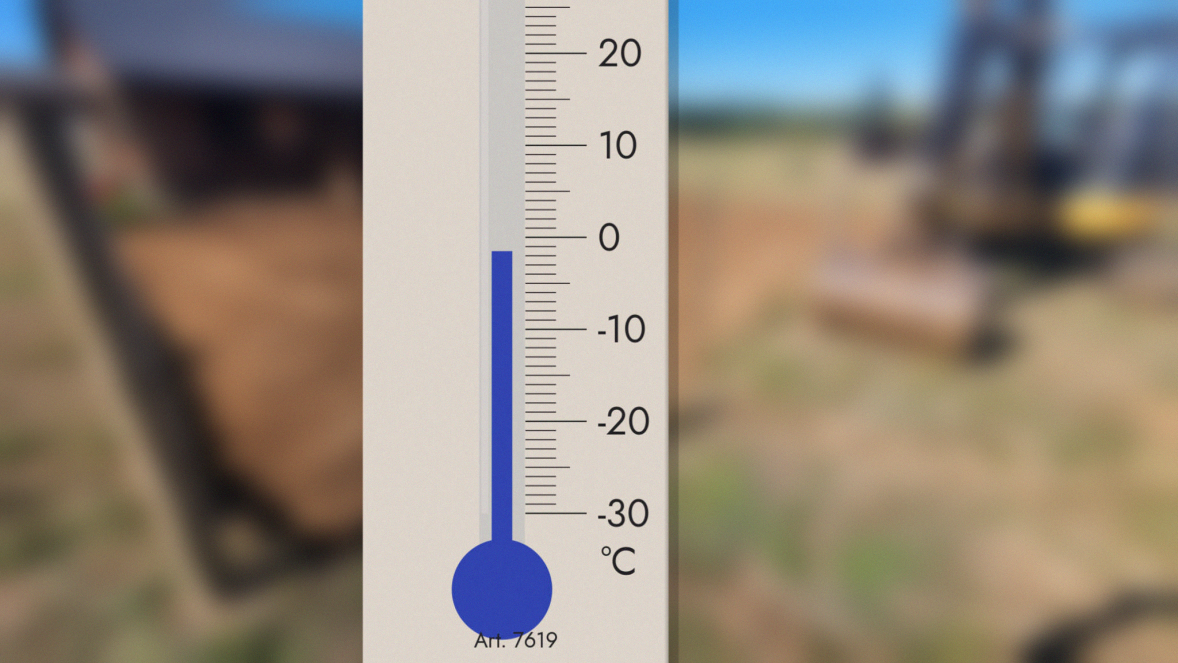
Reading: {"value": -1.5, "unit": "°C"}
